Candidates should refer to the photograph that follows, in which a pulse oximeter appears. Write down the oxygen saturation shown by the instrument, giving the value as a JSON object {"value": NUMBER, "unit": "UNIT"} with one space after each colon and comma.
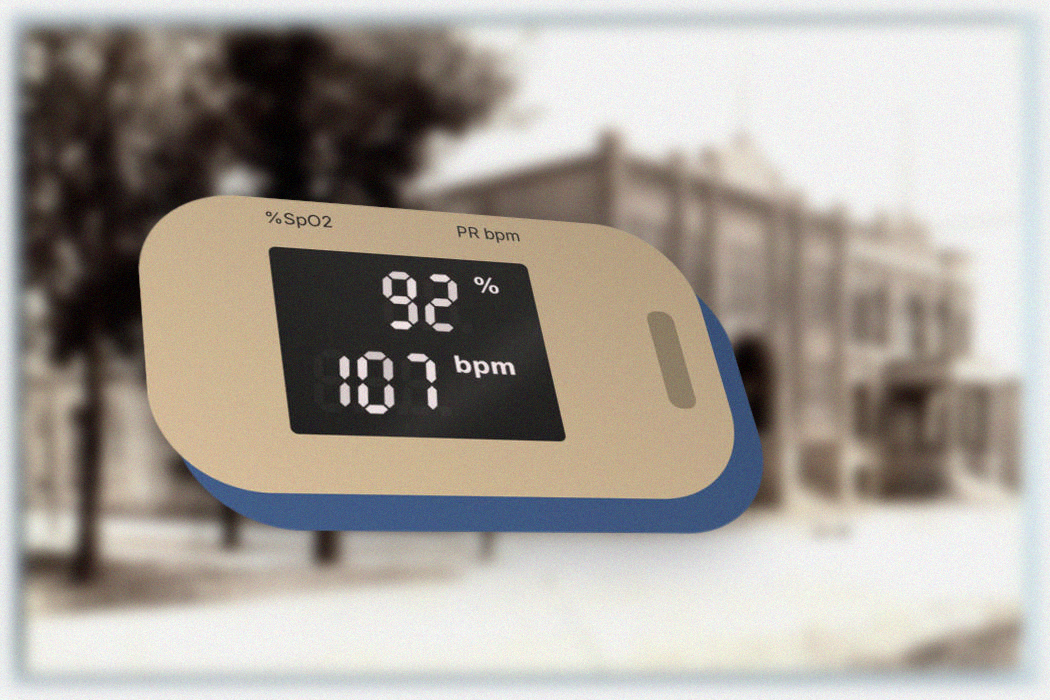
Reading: {"value": 92, "unit": "%"}
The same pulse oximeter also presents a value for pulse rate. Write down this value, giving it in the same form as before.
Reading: {"value": 107, "unit": "bpm"}
